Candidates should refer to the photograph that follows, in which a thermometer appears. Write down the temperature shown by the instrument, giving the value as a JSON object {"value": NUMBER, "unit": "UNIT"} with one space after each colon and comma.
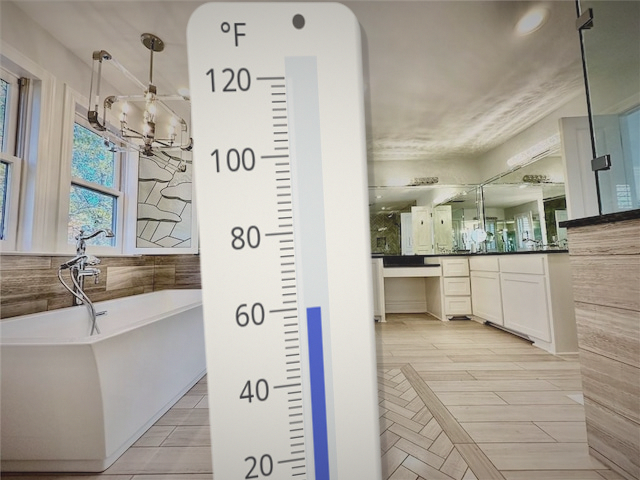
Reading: {"value": 60, "unit": "°F"}
